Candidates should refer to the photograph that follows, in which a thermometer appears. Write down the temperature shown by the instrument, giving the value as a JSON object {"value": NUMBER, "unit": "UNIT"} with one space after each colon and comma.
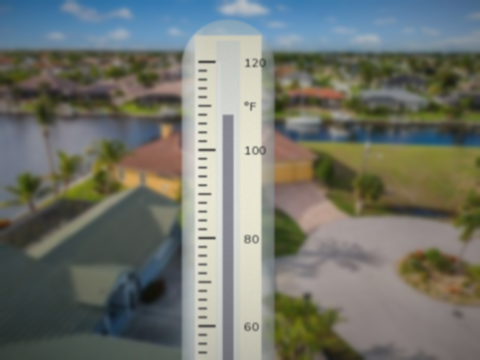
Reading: {"value": 108, "unit": "°F"}
